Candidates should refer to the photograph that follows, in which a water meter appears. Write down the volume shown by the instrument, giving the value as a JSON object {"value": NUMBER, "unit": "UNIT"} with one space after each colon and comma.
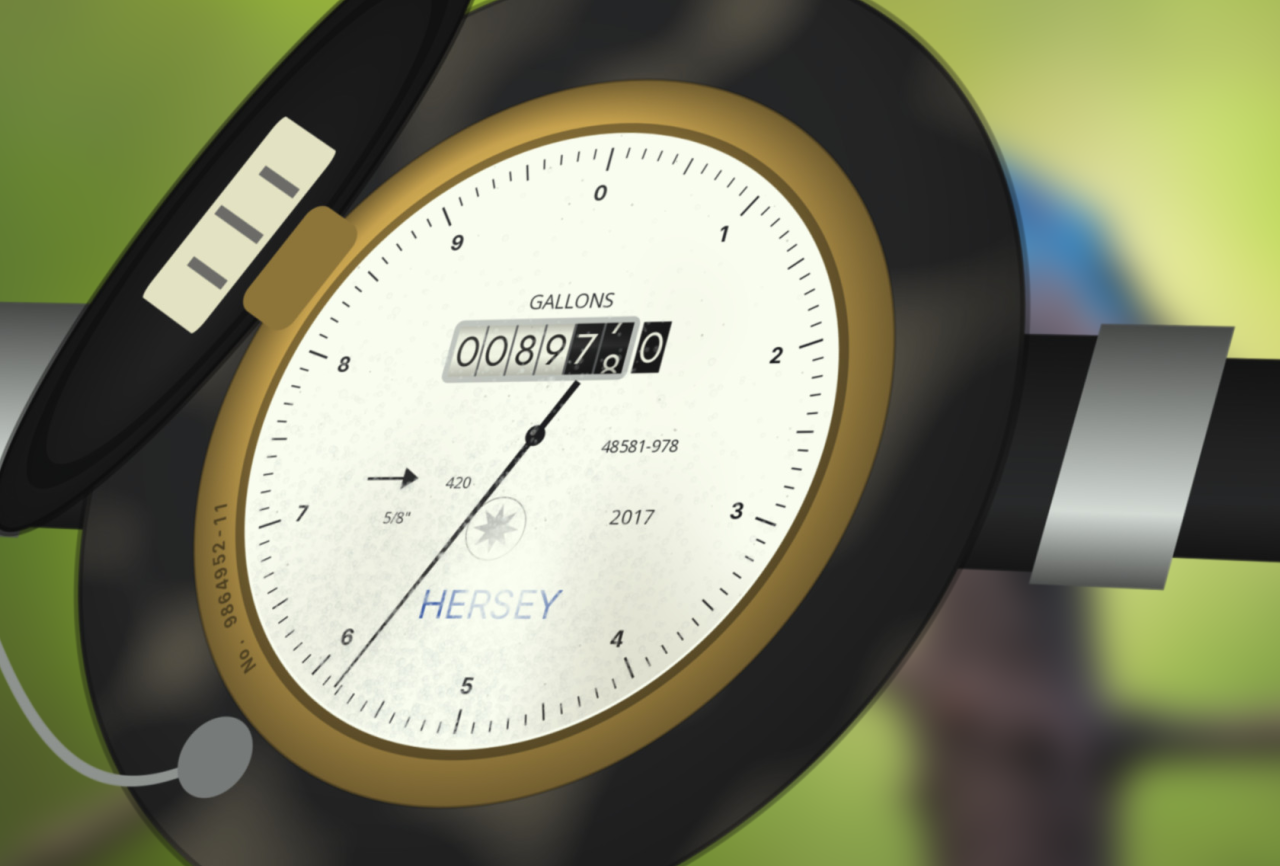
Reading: {"value": 89775.8, "unit": "gal"}
